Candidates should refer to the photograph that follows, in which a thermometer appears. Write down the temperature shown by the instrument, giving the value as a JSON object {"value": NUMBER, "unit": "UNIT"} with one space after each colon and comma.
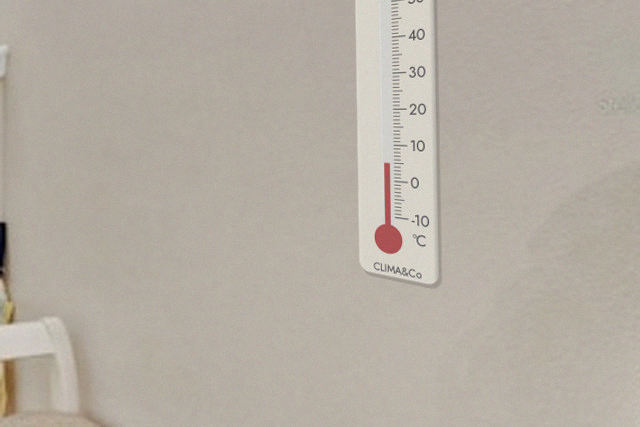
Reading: {"value": 5, "unit": "°C"}
